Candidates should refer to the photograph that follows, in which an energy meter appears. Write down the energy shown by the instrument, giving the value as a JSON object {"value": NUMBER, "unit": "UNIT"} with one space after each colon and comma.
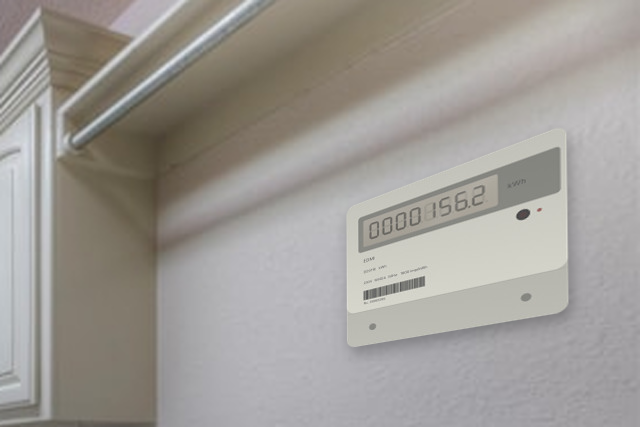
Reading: {"value": 156.2, "unit": "kWh"}
